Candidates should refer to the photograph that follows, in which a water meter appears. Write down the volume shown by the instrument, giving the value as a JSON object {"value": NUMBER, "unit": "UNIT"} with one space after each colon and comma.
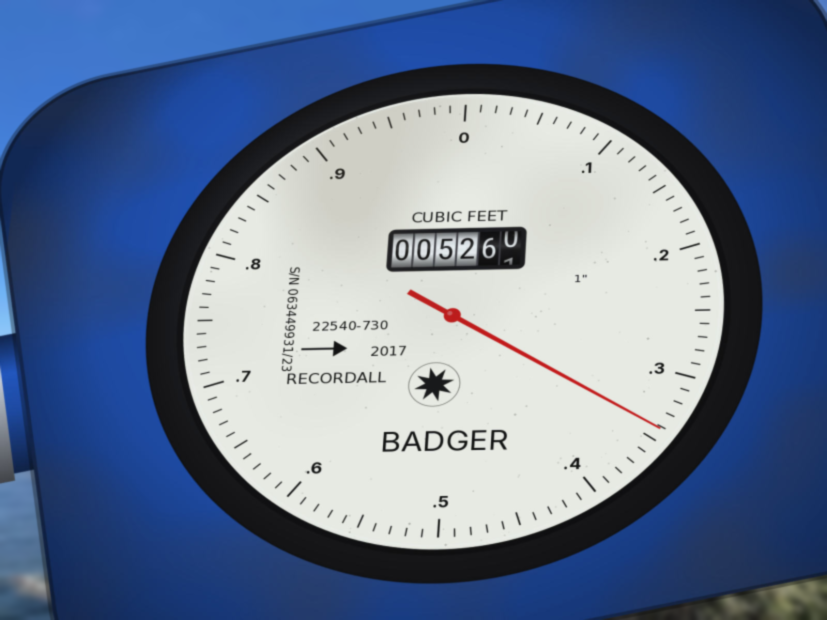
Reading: {"value": 5260.34, "unit": "ft³"}
